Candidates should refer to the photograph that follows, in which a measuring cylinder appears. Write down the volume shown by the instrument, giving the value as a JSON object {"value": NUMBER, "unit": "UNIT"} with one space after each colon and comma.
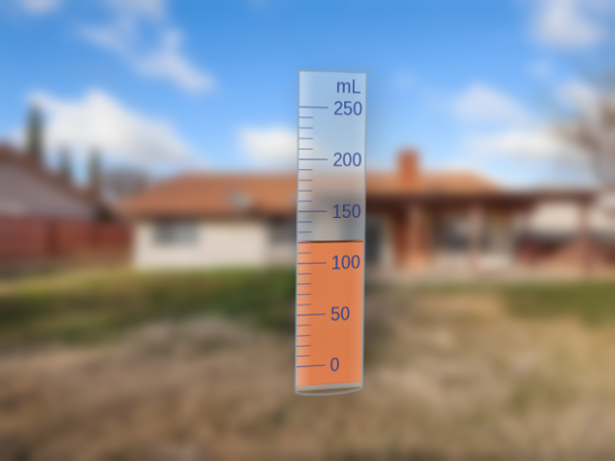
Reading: {"value": 120, "unit": "mL"}
